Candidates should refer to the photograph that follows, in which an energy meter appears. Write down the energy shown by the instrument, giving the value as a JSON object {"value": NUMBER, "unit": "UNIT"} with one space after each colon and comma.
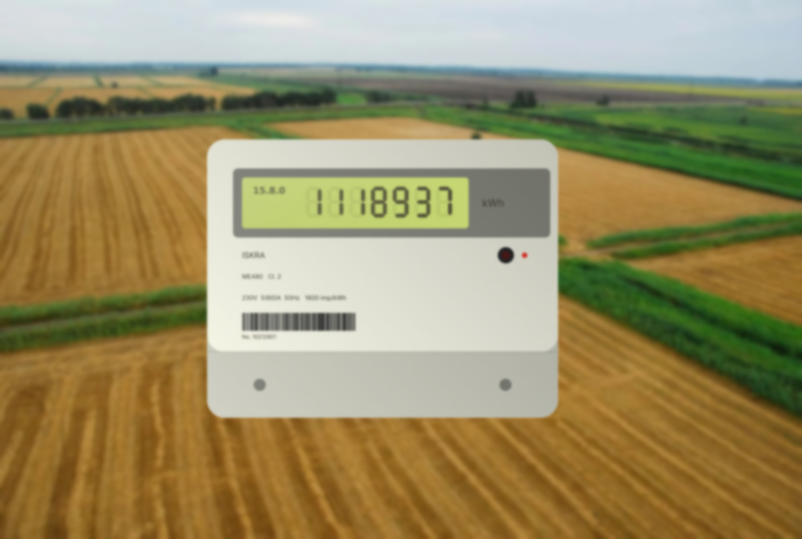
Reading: {"value": 1118937, "unit": "kWh"}
